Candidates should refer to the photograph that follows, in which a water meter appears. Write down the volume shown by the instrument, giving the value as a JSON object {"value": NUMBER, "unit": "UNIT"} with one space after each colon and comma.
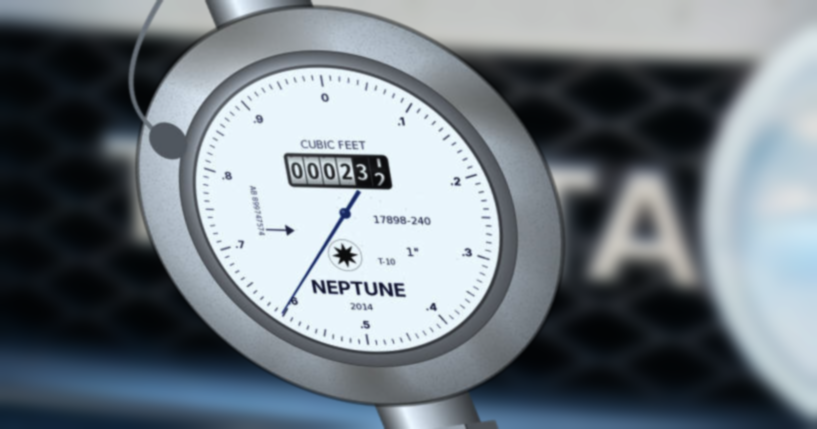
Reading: {"value": 231.60, "unit": "ft³"}
